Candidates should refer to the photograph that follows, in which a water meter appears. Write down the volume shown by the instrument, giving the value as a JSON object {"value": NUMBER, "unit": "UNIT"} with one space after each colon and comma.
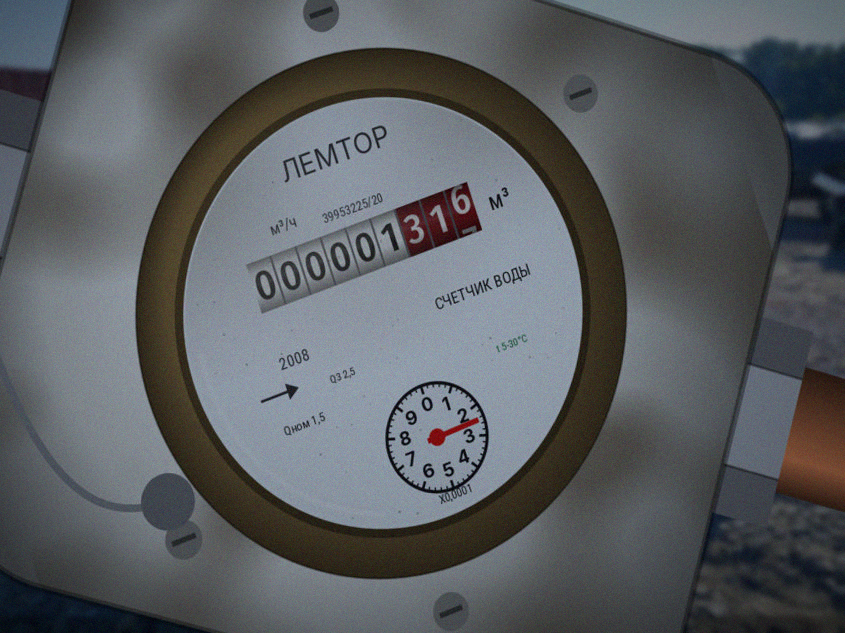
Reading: {"value": 1.3162, "unit": "m³"}
